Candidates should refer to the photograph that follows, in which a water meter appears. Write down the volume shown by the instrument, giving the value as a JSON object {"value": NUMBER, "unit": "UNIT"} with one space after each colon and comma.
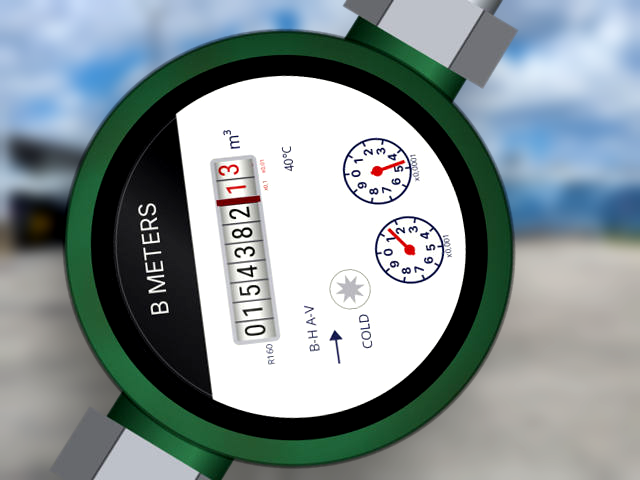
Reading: {"value": 154382.1314, "unit": "m³"}
